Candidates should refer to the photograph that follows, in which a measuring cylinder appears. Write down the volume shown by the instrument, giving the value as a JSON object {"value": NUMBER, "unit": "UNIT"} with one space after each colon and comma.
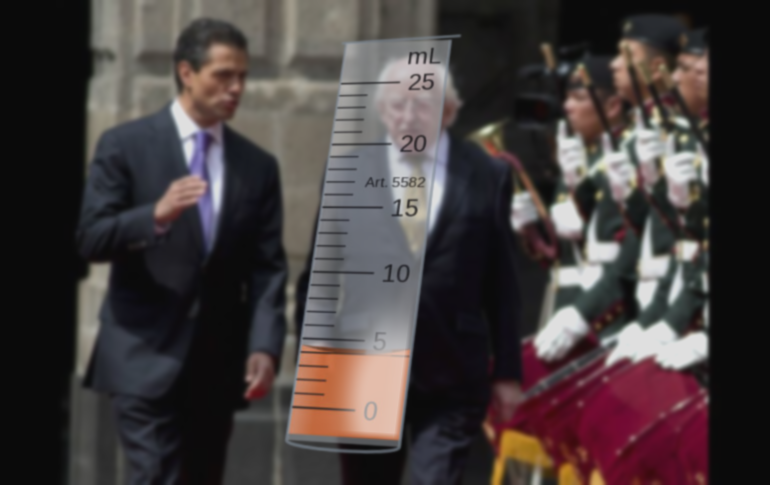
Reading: {"value": 4, "unit": "mL"}
